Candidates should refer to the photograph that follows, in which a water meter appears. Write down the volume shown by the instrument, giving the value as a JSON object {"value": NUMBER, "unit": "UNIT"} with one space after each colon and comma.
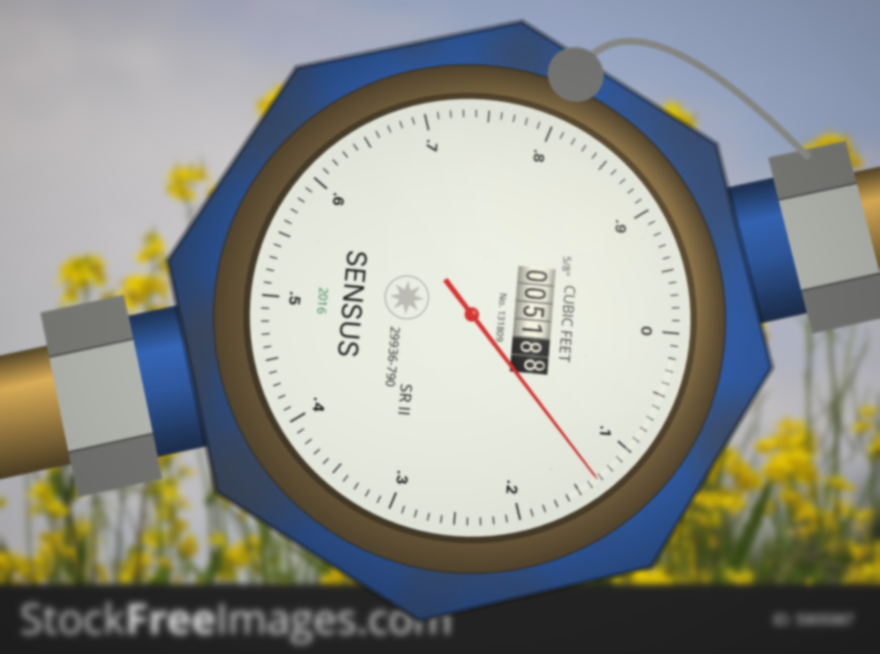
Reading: {"value": 5188.13, "unit": "ft³"}
